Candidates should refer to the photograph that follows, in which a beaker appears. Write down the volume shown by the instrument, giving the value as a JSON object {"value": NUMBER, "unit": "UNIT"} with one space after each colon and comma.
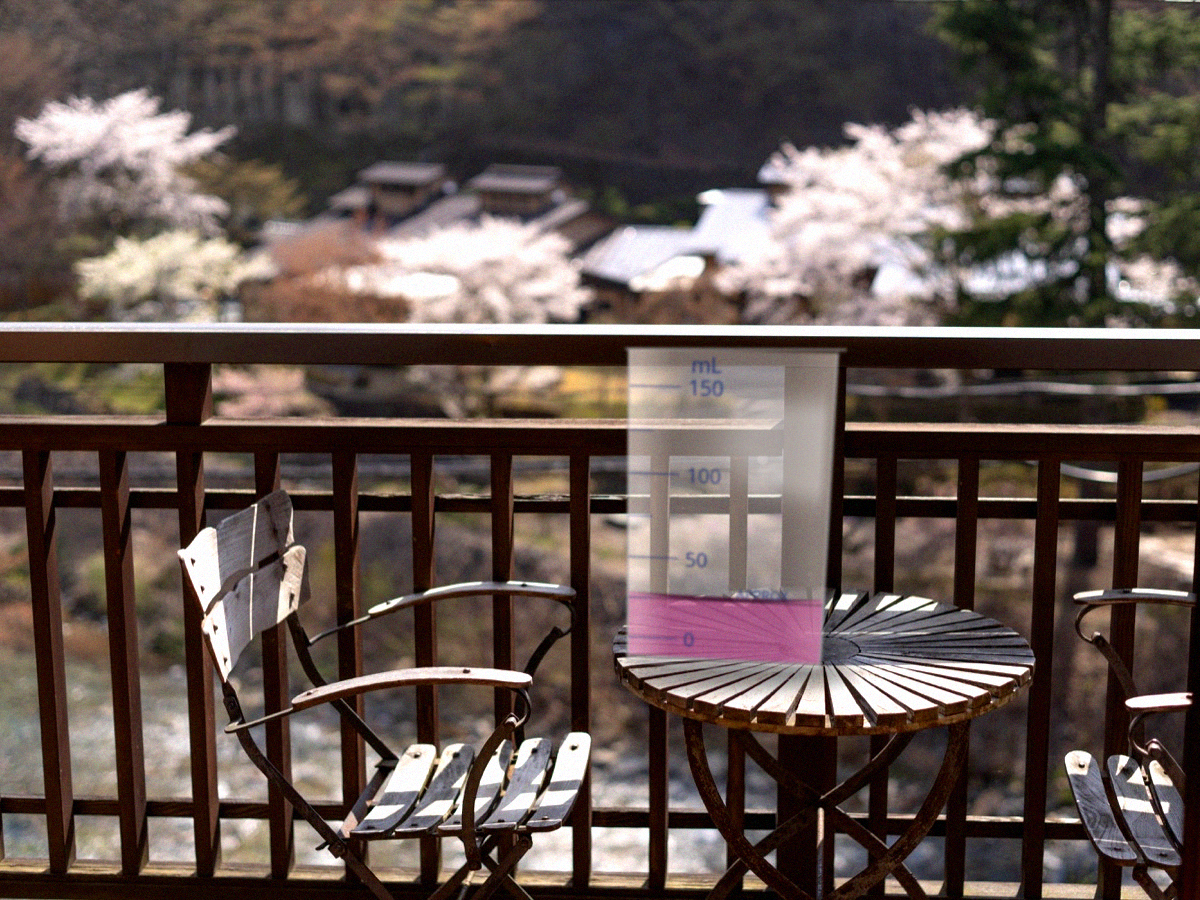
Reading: {"value": 25, "unit": "mL"}
